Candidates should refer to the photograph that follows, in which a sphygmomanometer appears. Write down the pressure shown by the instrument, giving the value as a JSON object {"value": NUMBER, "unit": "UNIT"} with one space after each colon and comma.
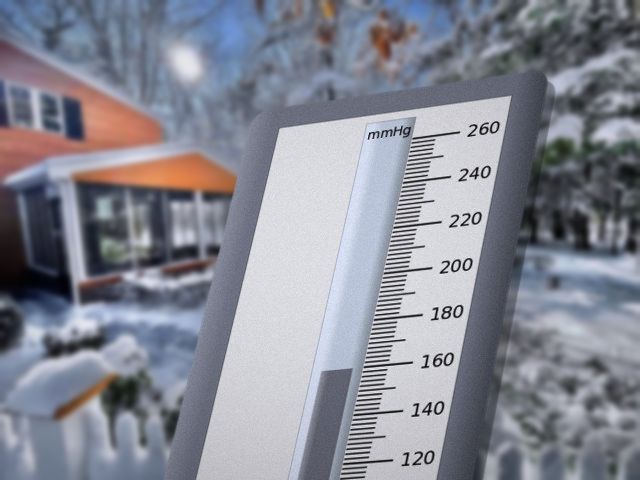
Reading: {"value": 160, "unit": "mmHg"}
